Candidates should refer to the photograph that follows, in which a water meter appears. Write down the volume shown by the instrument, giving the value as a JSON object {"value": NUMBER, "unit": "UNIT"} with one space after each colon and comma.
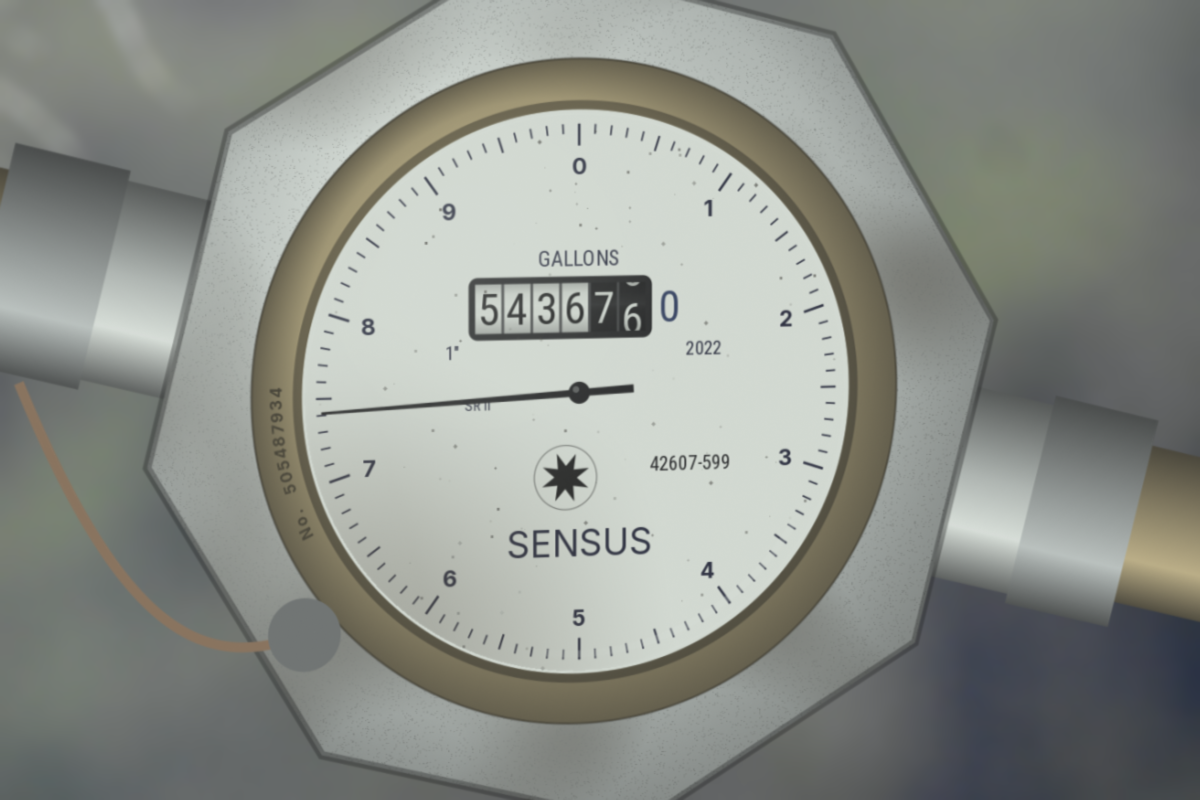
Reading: {"value": 5436757.4, "unit": "gal"}
